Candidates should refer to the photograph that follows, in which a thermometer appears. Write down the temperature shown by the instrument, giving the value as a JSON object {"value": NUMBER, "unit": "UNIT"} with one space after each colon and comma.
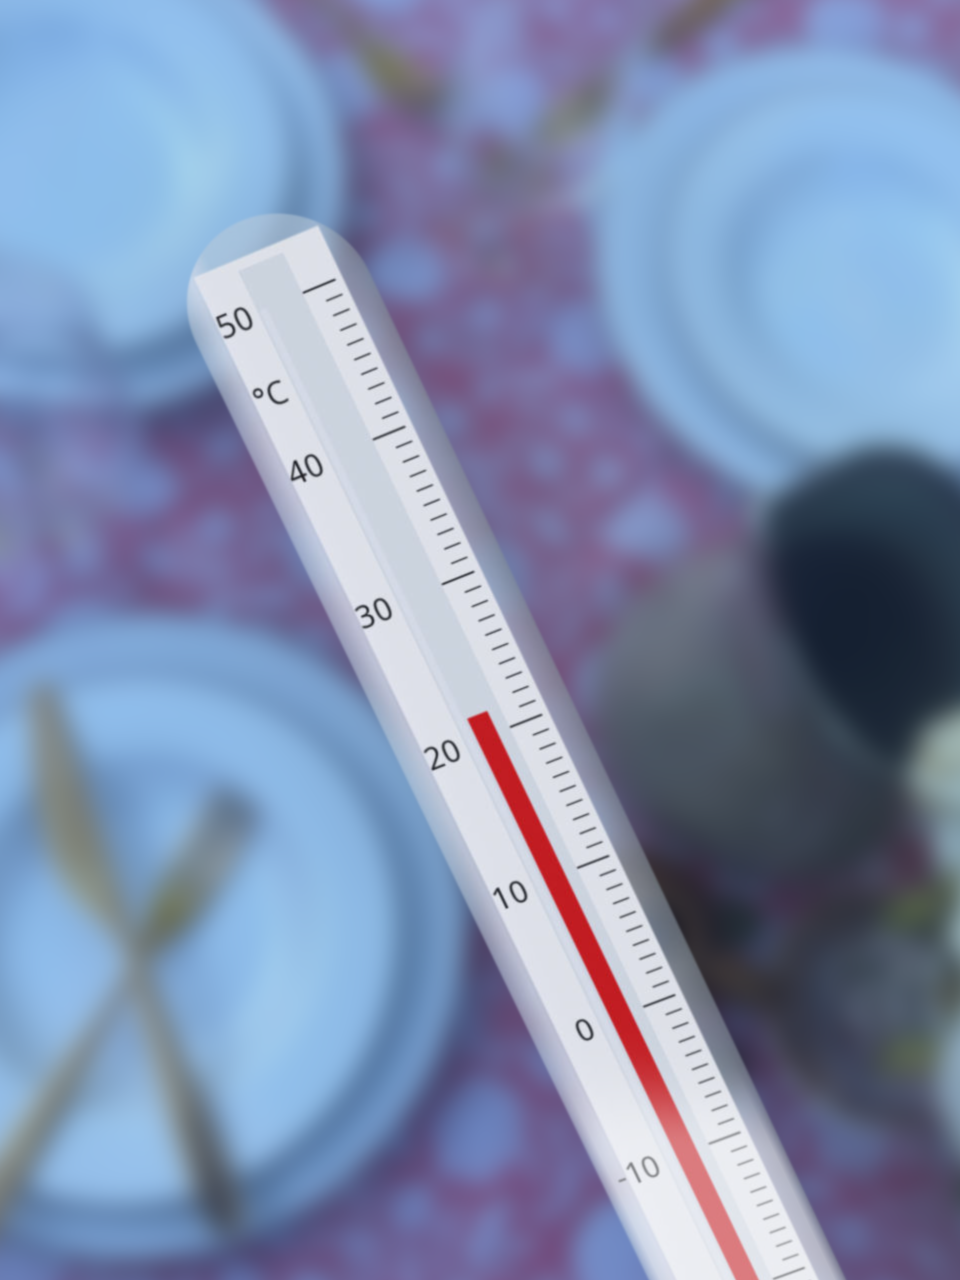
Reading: {"value": 21.5, "unit": "°C"}
